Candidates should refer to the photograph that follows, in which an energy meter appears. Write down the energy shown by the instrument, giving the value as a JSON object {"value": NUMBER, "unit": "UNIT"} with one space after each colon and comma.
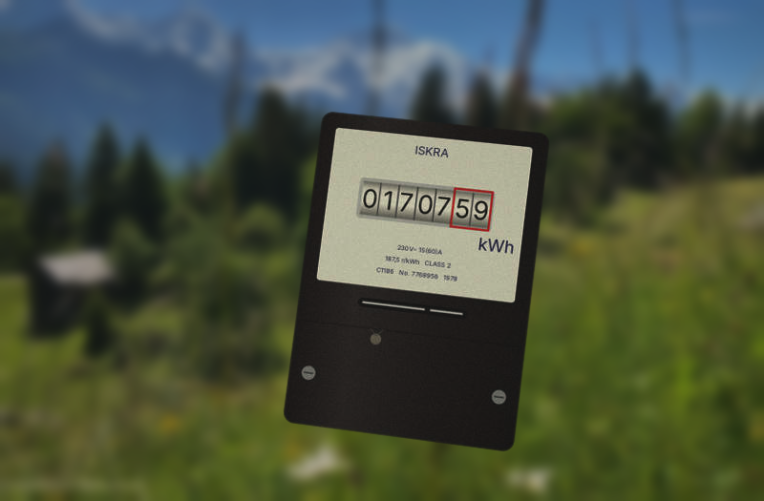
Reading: {"value": 1707.59, "unit": "kWh"}
